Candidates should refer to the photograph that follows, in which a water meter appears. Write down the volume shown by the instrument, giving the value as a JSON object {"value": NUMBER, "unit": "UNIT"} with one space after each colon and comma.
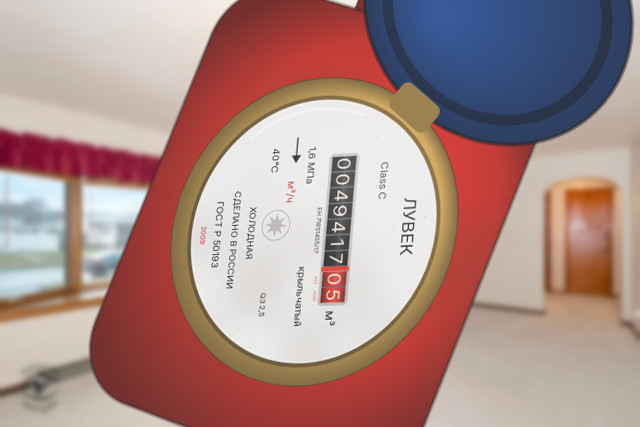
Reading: {"value": 49417.05, "unit": "m³"}
